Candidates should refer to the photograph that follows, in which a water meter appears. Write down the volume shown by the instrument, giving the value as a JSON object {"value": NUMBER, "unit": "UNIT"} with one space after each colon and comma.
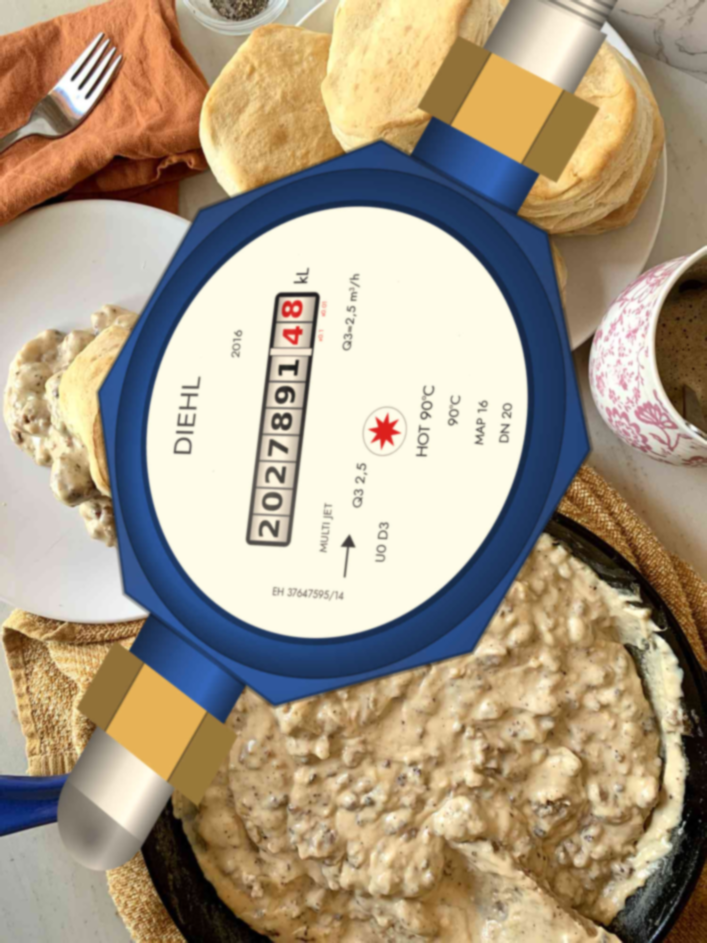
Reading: {"value": 2027891.48, "unit": "kL"}
